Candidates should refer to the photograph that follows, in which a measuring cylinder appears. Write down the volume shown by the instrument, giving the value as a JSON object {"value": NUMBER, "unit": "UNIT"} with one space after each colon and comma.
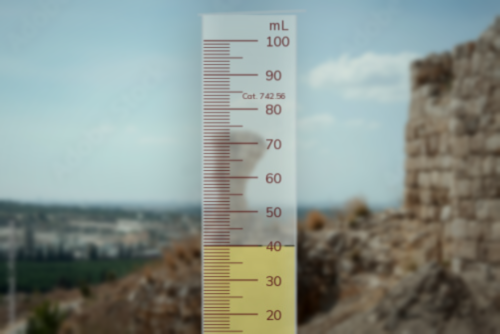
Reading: {"value": 40, "unit": "mL"}
